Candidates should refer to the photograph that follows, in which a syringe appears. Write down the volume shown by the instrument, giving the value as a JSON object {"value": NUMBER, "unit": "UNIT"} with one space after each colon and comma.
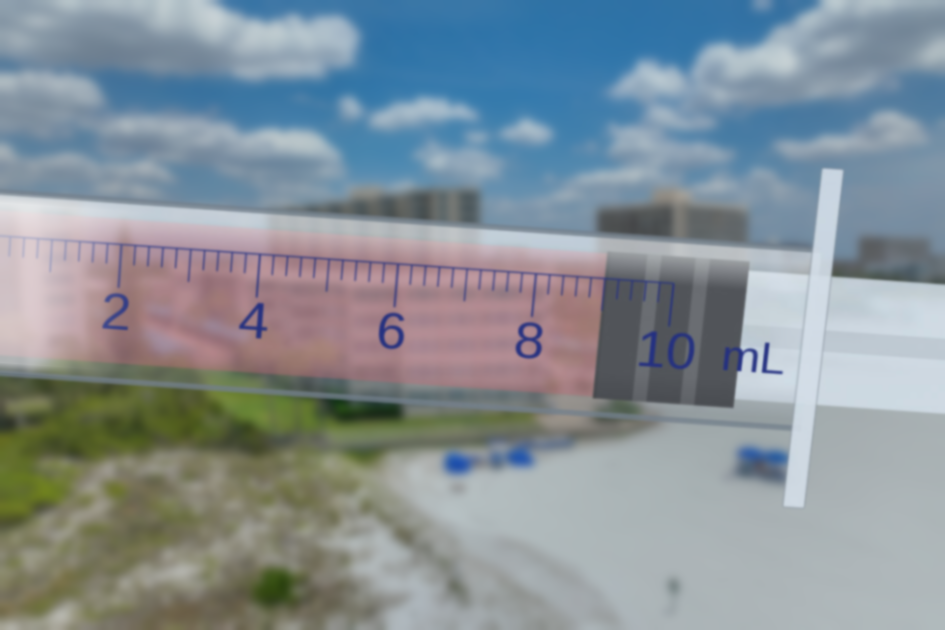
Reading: {"value": 9, "unit": "mL"}
